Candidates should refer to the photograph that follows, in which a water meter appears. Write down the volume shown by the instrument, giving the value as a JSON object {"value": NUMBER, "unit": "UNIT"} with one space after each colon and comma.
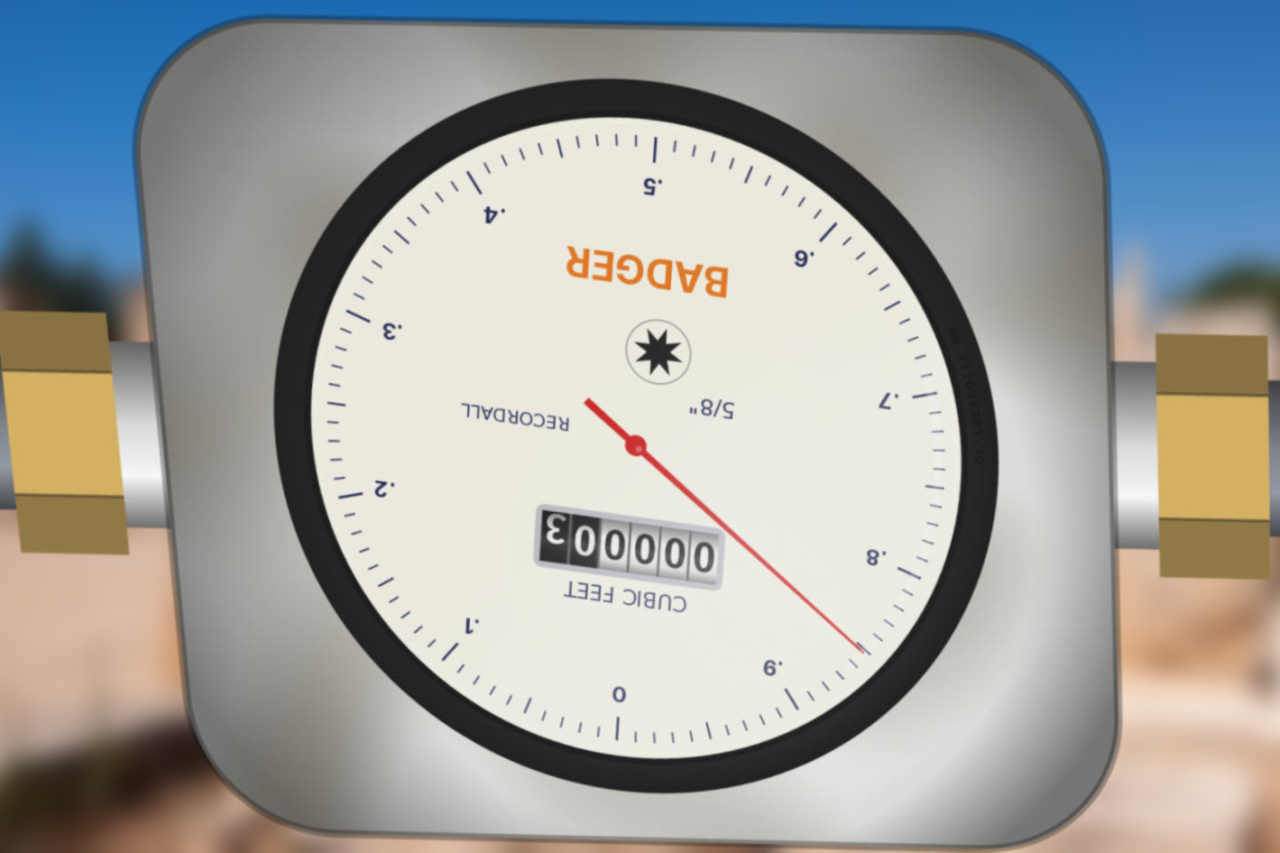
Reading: {"value": 2.85, "unit": "ft³"}
